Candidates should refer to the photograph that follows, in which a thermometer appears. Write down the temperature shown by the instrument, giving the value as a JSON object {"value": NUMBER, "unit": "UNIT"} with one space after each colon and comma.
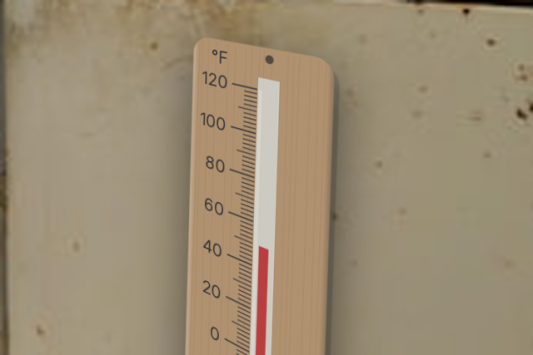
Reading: {"value": 50, "unit": "°F"}
